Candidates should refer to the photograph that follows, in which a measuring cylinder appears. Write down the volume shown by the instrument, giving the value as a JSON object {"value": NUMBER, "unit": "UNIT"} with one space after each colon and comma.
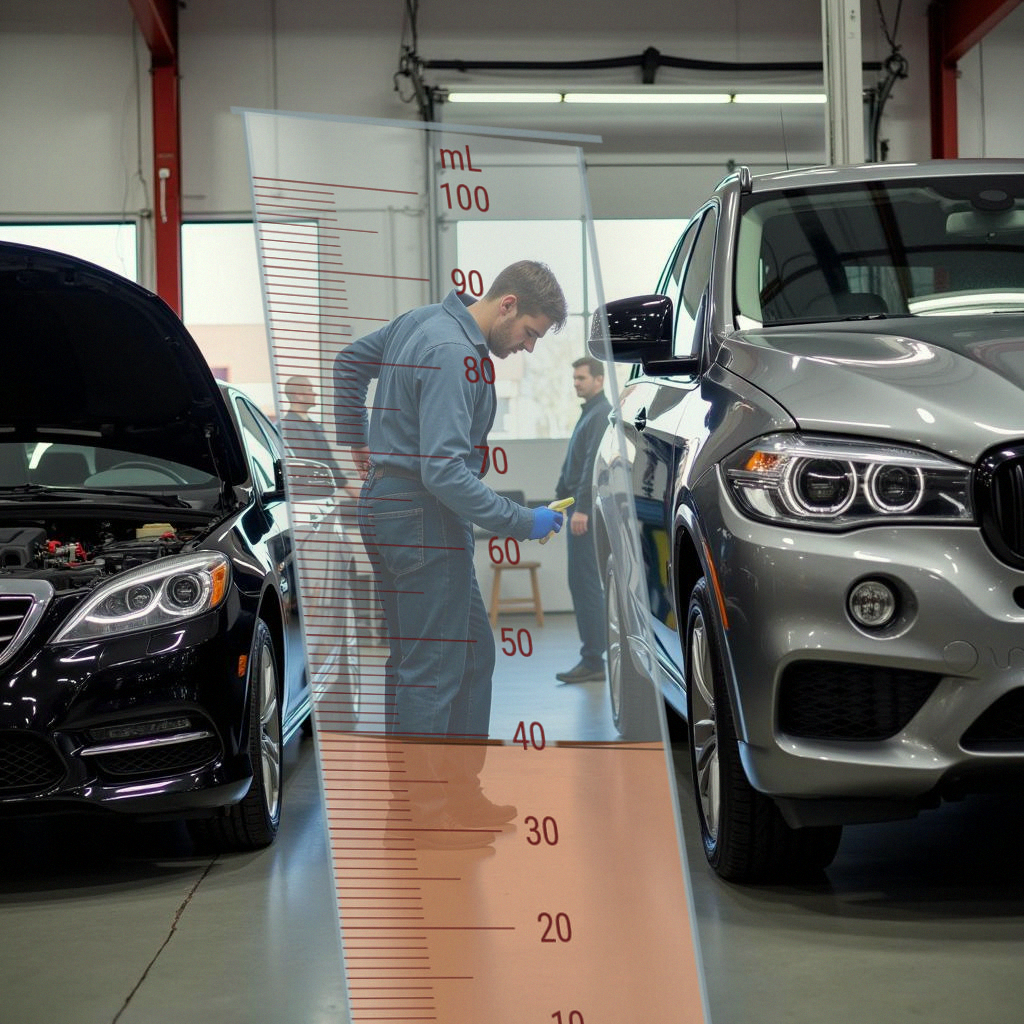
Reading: {"value": 39, "unit": "mL"}
